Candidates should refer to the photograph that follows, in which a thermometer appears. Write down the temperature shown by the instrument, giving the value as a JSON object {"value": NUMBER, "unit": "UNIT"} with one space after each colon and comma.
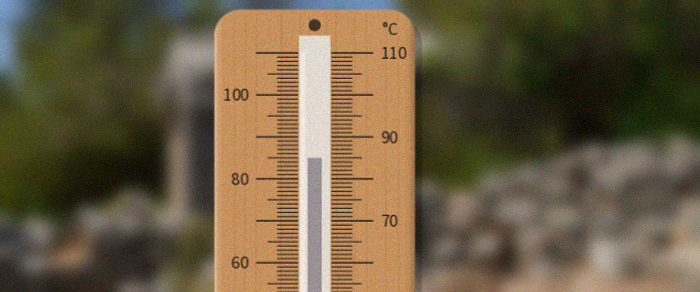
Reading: {"value": 85, "unit": "°C"}
